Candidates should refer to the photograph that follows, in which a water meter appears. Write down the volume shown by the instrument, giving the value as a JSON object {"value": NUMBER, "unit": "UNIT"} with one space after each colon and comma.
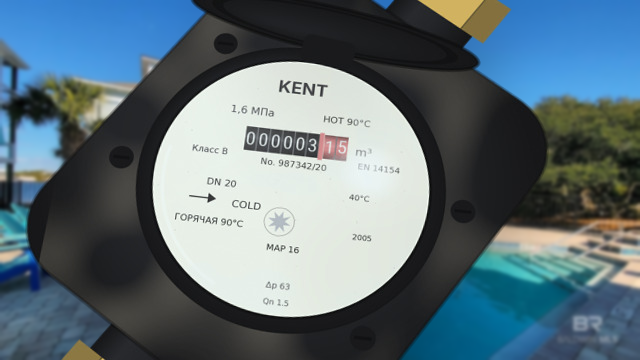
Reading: {"value": 3.15, "unit": "m³"}
